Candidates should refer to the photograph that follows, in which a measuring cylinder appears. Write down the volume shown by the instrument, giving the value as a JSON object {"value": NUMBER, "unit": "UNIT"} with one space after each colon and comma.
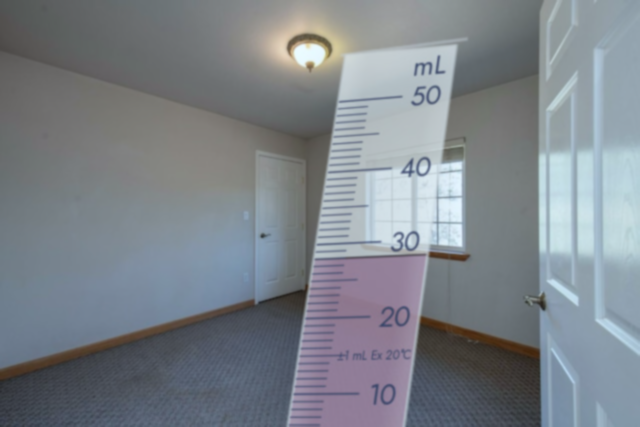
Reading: {"value": 28, "unit": "mL"}
